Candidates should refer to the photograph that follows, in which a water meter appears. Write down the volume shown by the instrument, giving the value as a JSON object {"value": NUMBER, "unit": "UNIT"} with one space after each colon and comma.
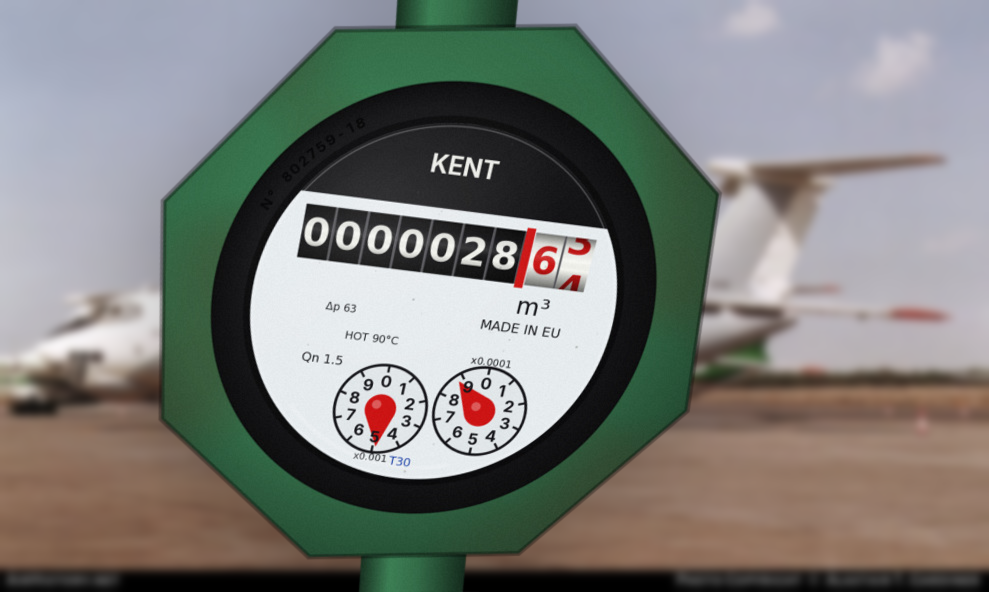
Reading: {"value": 28.6348, "unit": "m³"}
